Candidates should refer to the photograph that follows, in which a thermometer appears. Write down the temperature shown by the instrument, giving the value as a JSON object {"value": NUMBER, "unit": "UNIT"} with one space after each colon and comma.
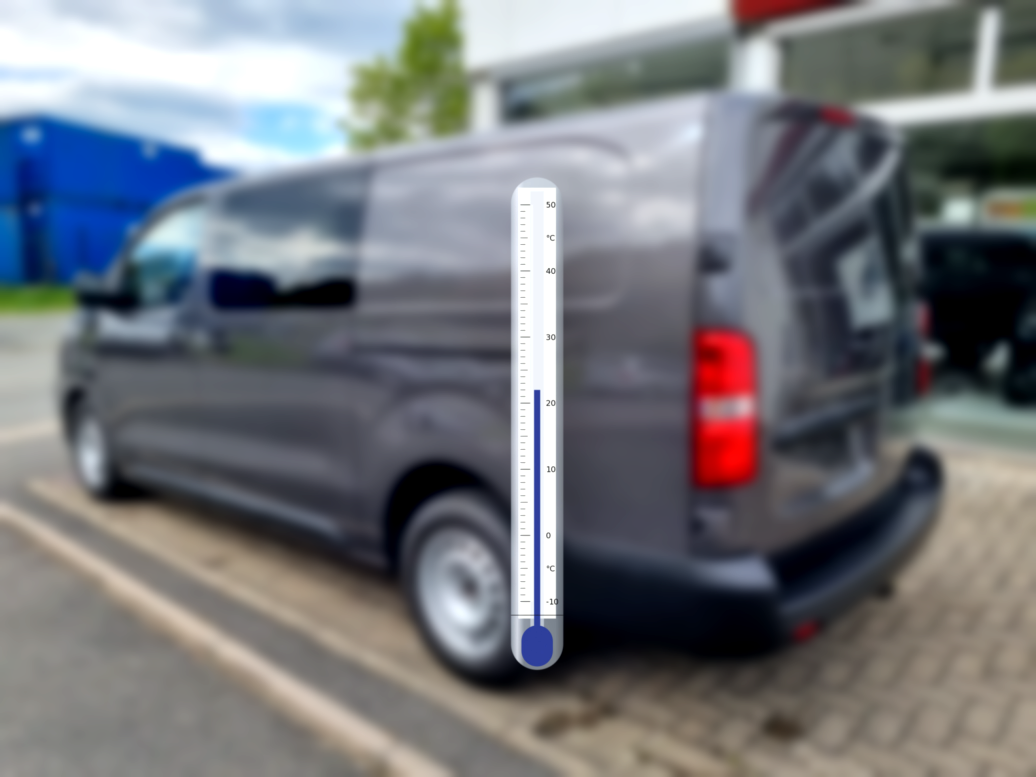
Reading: {"value": 22, "unit": "°C"}
